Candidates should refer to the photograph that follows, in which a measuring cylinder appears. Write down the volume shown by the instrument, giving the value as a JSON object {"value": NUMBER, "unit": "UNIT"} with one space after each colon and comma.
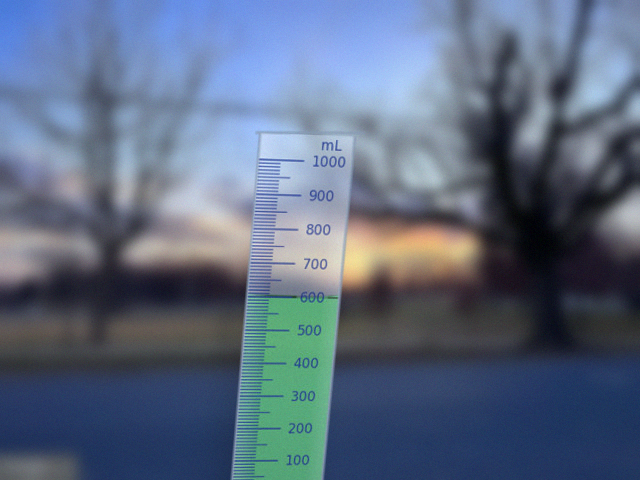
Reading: {"value": 600, "unit": "mL"}
